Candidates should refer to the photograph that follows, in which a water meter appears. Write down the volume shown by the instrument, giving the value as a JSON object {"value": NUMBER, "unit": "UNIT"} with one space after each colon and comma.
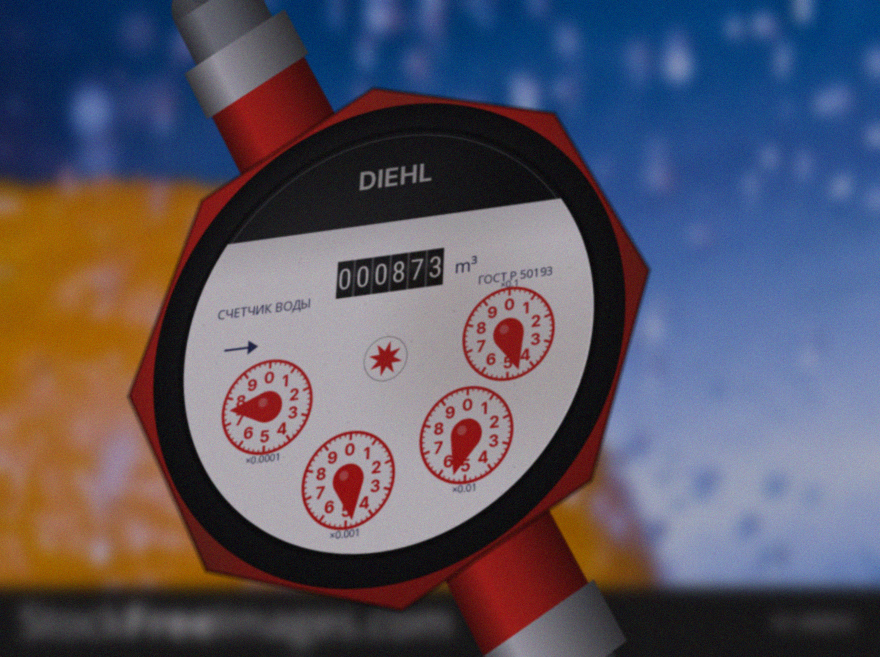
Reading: {"value": 873.4547, "unit": "m³"}
